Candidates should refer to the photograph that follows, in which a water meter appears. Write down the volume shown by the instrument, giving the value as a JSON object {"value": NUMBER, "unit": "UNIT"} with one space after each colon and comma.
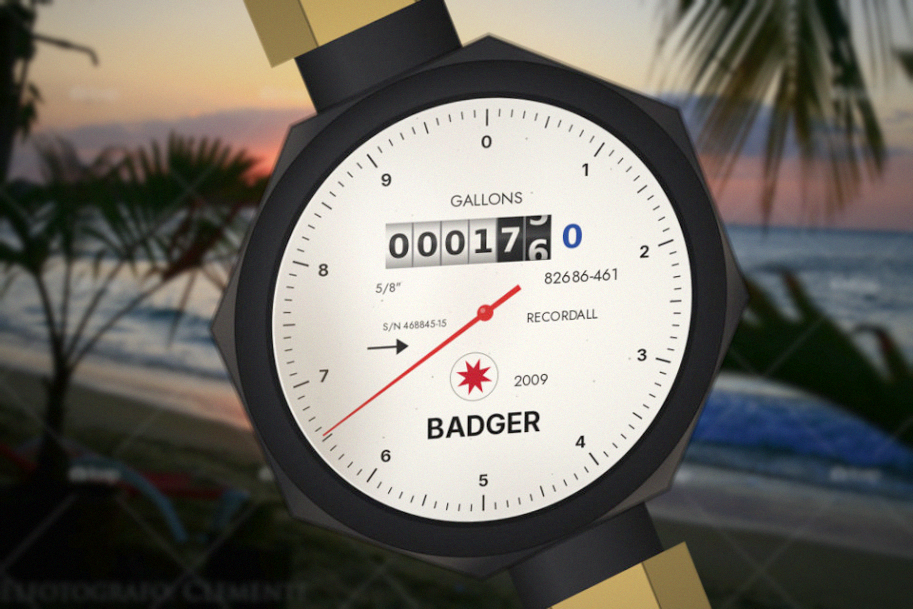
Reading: {"value": 1756.5, "unit": "gal"}
